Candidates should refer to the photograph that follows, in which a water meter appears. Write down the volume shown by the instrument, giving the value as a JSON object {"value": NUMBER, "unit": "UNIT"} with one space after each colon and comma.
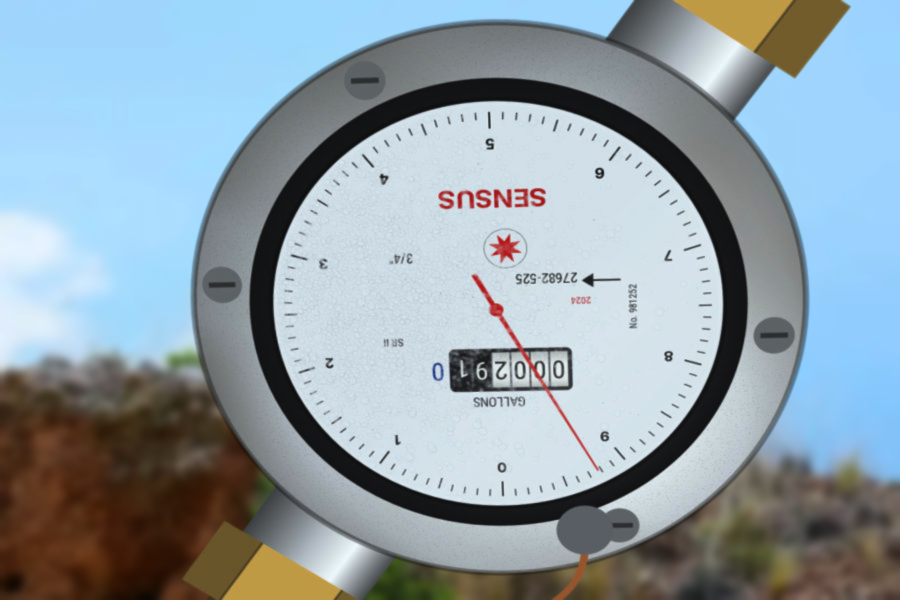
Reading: {"value": 2909.2, "unit": "gal"}
